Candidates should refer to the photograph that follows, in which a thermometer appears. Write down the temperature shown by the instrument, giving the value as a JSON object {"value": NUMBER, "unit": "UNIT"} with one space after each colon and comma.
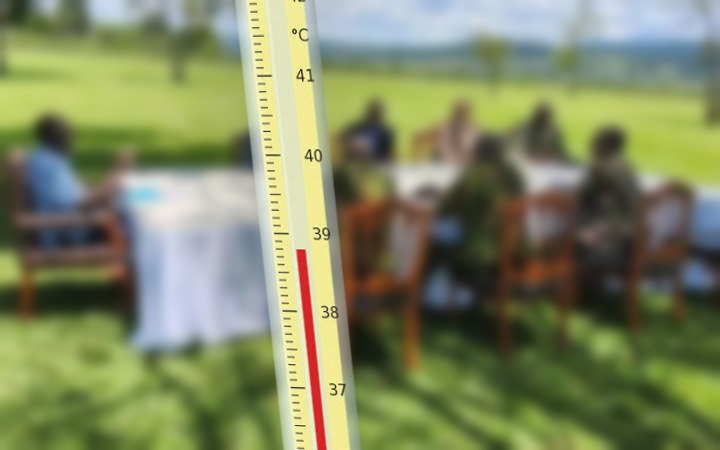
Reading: {"value": 38.8, "unit": "°C"}
